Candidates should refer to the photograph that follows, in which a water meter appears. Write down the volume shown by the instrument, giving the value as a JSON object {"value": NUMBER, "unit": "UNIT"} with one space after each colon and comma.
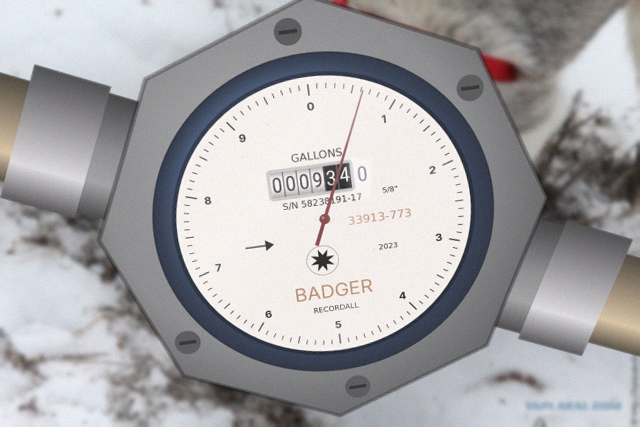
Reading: {"value": 9340.6, "unit": "gal"}
